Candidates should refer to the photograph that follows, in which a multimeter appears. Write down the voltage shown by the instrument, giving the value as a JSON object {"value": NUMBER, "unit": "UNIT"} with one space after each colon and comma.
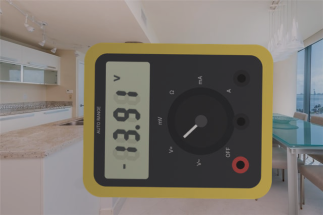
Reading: {"value": -13.91, "unit": "V"}
